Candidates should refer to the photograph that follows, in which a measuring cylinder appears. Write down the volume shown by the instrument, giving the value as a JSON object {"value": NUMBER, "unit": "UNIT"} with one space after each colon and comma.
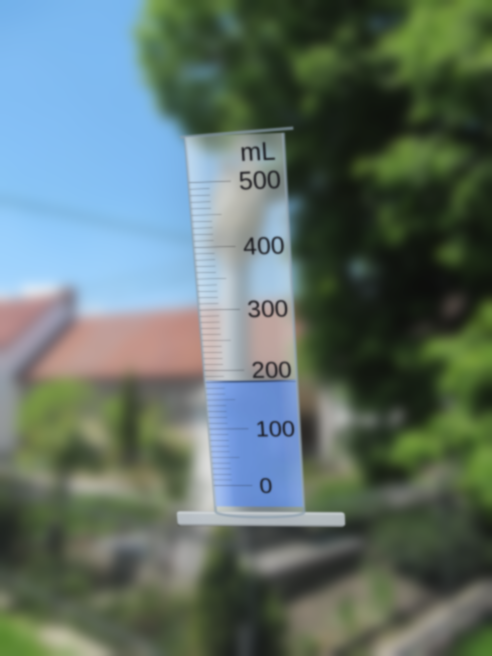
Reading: {"value": 180, "unit": "mL"}
